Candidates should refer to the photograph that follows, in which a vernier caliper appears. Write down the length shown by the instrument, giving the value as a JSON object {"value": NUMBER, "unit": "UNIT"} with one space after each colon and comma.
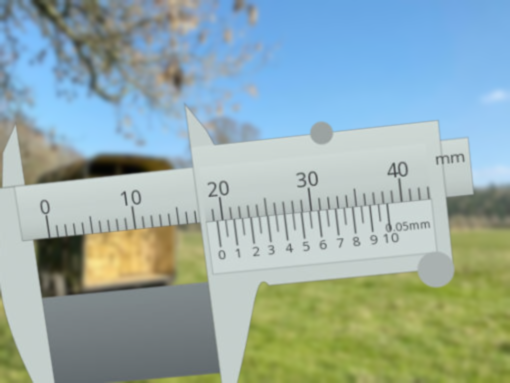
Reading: {"value": 19.4, "unit": "mm"}
